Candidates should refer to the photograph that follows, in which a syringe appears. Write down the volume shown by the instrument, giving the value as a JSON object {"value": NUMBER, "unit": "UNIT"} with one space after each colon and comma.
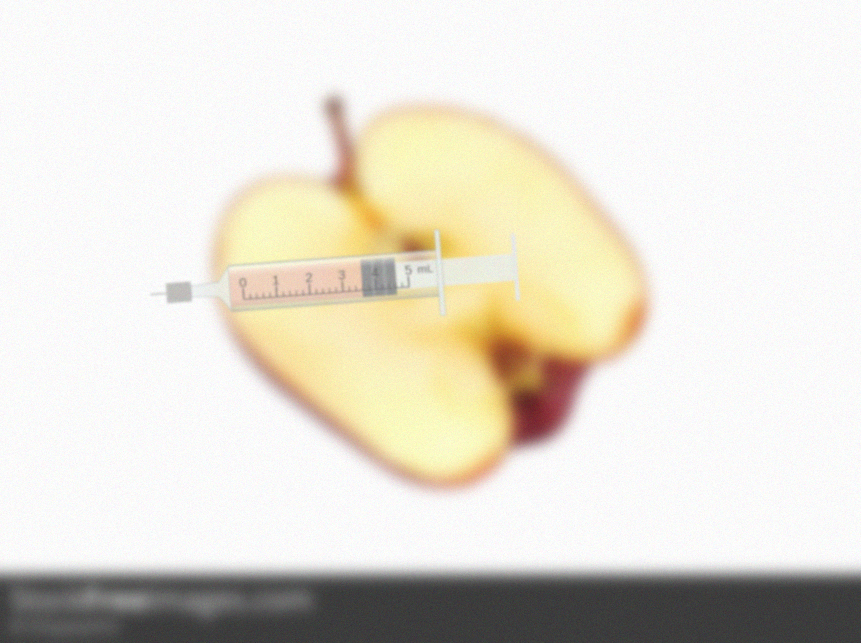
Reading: {"value": 3.6, "unit": "mL"}
